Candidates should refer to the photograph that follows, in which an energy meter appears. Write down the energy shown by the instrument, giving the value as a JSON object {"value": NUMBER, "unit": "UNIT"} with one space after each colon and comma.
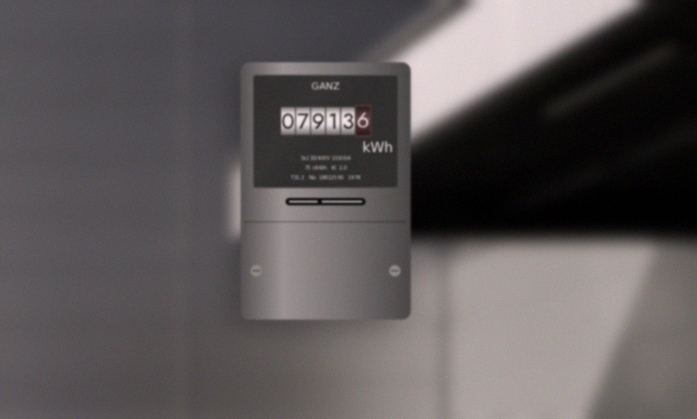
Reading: {"value": 7913.6, "unit": "kWh"}
